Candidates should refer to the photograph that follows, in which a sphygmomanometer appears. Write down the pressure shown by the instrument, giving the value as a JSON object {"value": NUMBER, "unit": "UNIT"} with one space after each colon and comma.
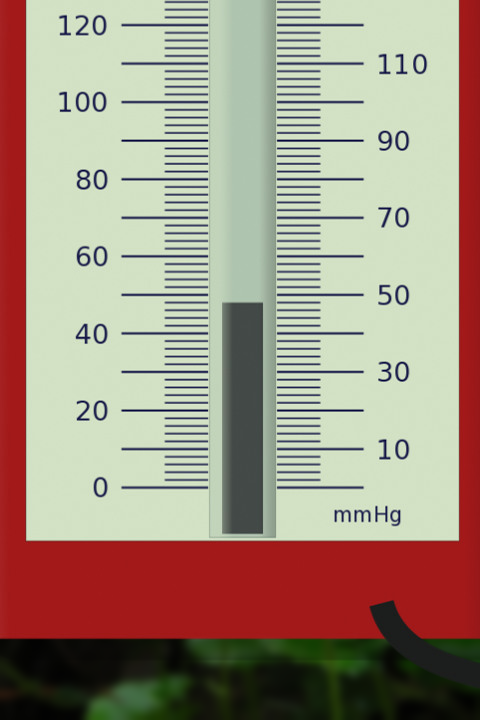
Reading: {"value": 48, "unit": "mmHg"}
